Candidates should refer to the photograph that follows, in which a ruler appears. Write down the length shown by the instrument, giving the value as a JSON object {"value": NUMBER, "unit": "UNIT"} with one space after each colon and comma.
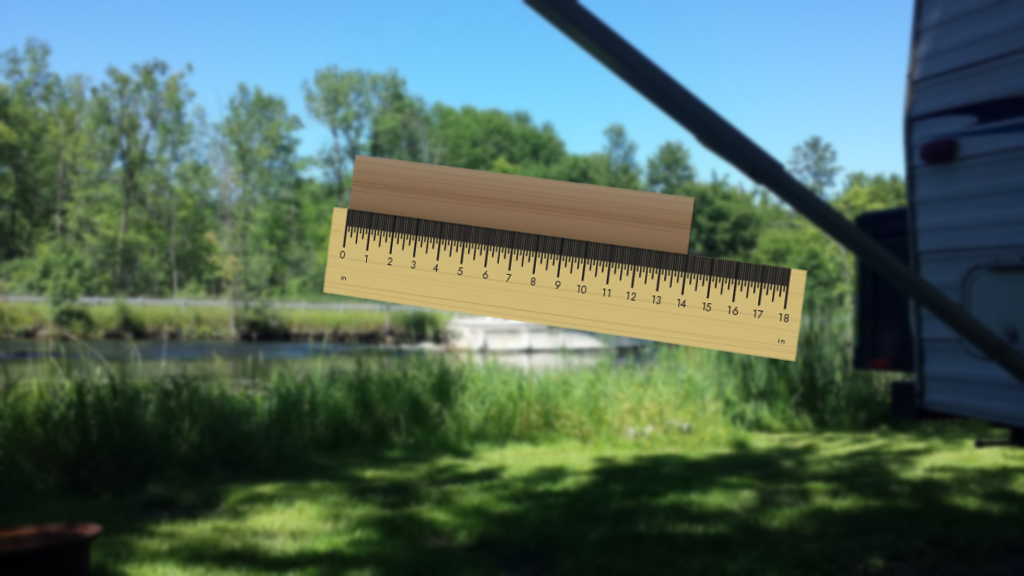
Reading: {"value": 14, "unit": "in"}
